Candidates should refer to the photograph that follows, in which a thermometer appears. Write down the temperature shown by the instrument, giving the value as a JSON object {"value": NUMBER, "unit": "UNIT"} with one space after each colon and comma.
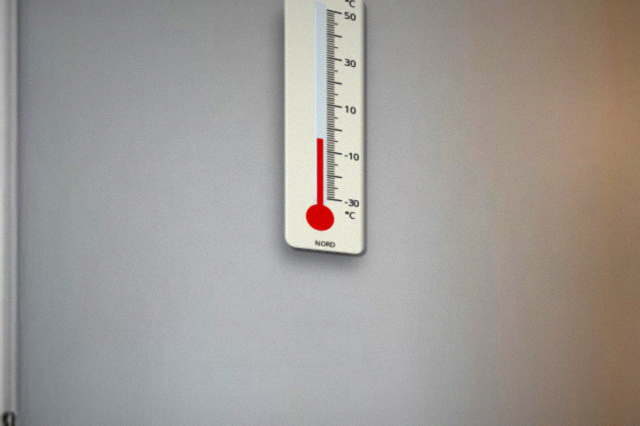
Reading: {"value": -5, "unit": "°C"}
